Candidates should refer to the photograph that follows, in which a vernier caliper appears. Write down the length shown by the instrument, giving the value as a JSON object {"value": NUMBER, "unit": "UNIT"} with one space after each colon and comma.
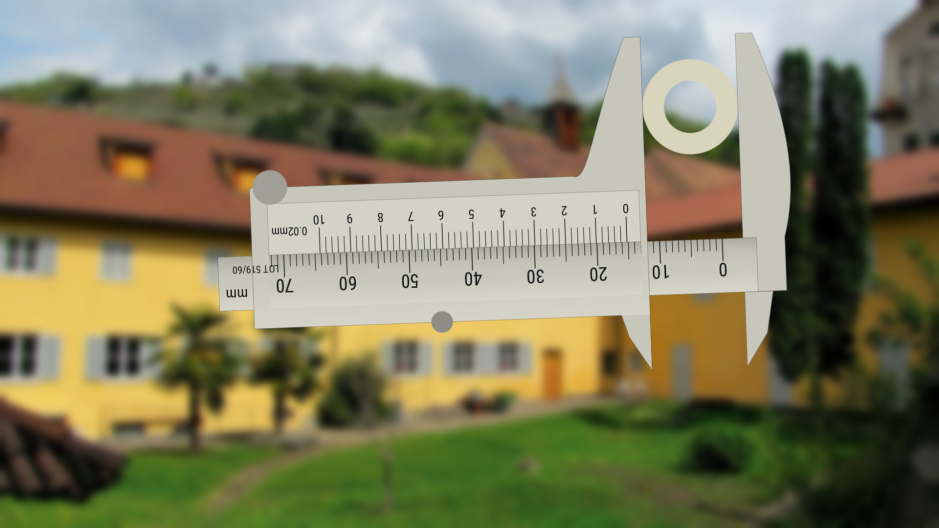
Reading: {"value": 15.2, "unit": "mm"}
